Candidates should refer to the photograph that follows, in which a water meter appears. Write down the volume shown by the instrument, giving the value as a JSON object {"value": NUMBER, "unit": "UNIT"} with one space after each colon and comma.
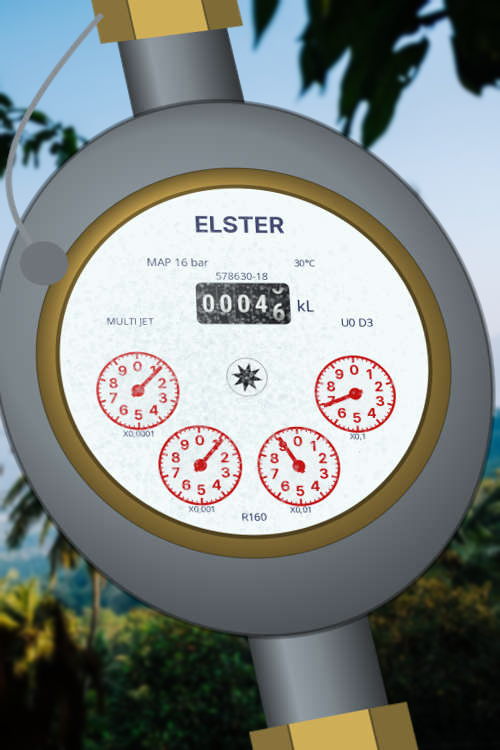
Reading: {"value": 45.6911, "unit": "kL"}
